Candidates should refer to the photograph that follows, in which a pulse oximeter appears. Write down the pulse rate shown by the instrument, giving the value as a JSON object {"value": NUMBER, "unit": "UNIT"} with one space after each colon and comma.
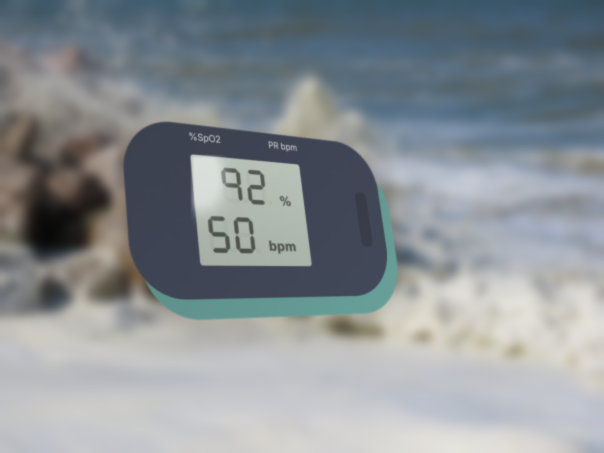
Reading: {"value": 50, "unit": "bpm"}
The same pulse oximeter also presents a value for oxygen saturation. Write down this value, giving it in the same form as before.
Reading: {"value": 92, "unit": "%"}
